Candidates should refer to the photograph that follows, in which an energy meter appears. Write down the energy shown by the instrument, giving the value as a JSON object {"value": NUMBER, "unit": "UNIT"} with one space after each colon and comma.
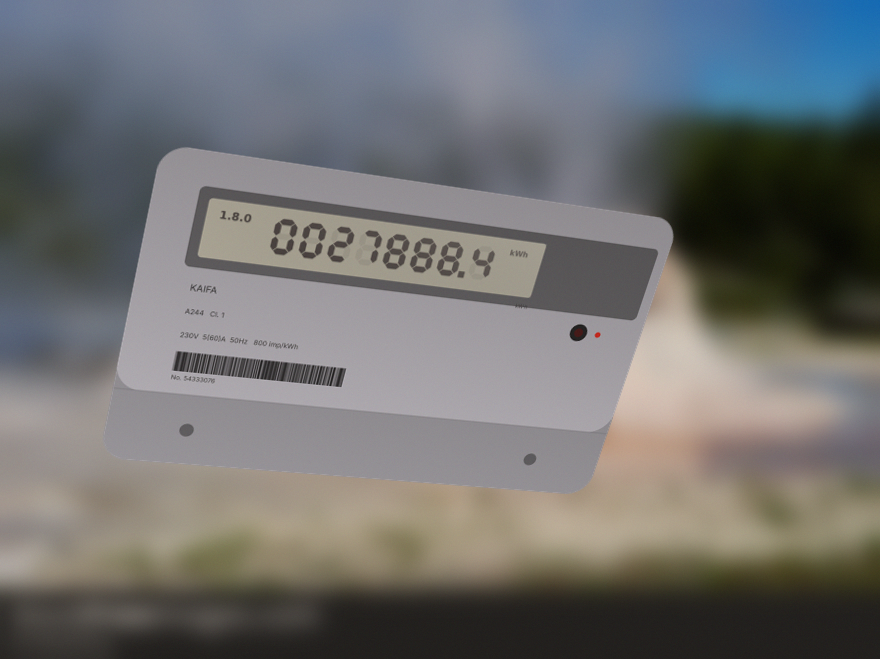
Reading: {"value": 27888.4, "unit": "kWh"}
